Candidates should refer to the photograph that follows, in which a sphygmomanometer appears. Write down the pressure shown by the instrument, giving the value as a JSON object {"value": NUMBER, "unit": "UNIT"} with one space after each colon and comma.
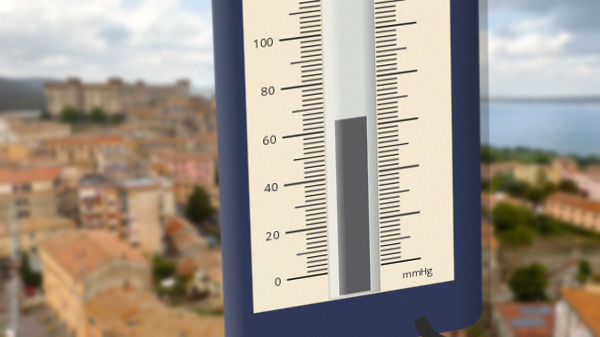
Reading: {"value": 64, "unit": "mmHg"}
